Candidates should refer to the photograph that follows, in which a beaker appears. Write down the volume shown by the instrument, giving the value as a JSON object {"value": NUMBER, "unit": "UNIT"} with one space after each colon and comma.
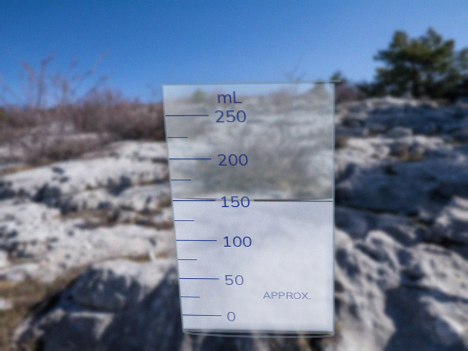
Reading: {"value": 150, "unit": "mL"}
